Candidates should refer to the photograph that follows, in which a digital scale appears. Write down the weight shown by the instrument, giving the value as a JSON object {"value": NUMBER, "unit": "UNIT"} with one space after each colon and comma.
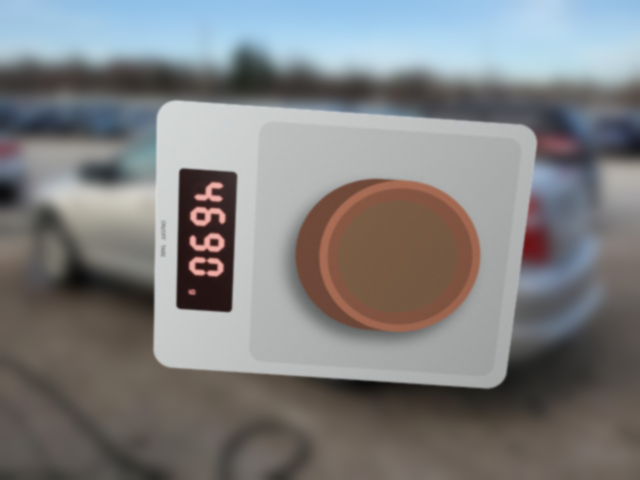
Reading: {"value": 4690, "unit": "g"}
